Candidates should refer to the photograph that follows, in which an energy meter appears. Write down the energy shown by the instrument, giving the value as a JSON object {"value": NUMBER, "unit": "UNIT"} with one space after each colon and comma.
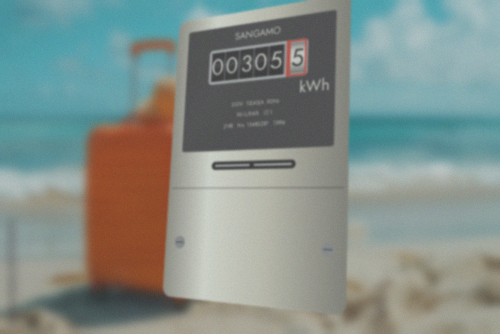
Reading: {"value": 305.5, "unit": "kWh"}
